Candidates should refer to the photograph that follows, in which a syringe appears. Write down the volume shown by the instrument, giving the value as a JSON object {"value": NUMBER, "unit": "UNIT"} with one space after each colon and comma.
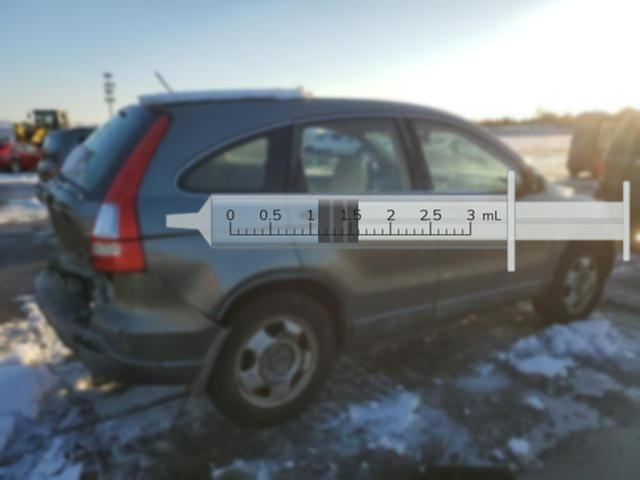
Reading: {"value": 1.1, "unit": "mL"}
